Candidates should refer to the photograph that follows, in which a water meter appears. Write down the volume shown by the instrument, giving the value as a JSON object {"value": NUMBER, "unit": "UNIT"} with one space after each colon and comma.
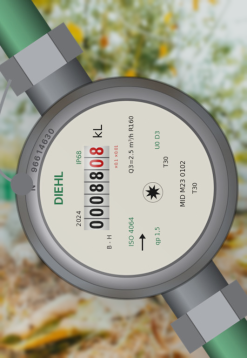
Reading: {"value": 88.08, "unit": "kL"}
